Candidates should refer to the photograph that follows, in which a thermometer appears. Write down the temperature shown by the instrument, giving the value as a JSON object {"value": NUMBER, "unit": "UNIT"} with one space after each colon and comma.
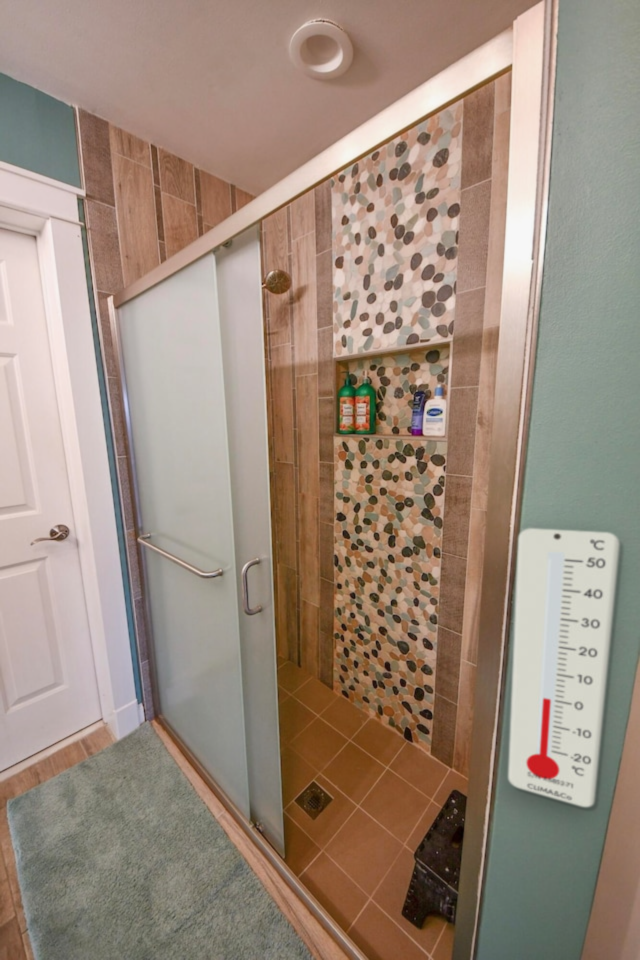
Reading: {"value": 0, "unit": "°C"}
